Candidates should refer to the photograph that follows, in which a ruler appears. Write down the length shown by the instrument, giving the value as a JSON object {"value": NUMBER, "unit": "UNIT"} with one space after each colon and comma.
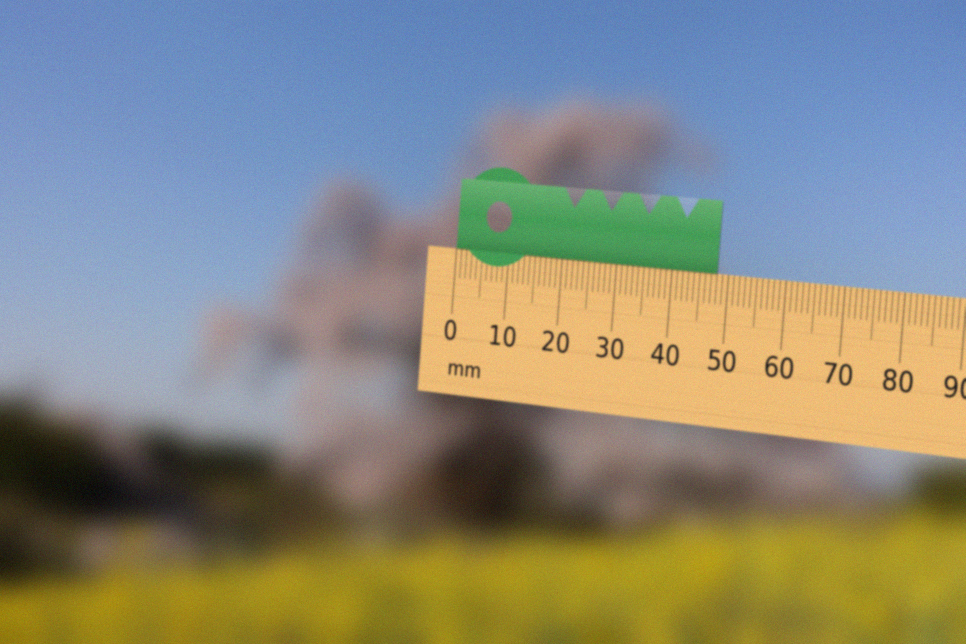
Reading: {"value": 48, "unit": "mm"}
